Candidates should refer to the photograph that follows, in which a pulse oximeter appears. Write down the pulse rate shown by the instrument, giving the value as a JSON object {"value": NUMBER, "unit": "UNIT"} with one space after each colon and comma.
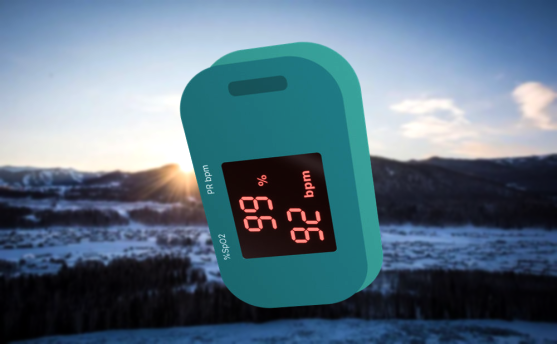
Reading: {"value": 92, "unit": "bpm"}
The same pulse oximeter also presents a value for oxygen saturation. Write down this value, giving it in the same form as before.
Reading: {"value": 99, "unit": "%"}
